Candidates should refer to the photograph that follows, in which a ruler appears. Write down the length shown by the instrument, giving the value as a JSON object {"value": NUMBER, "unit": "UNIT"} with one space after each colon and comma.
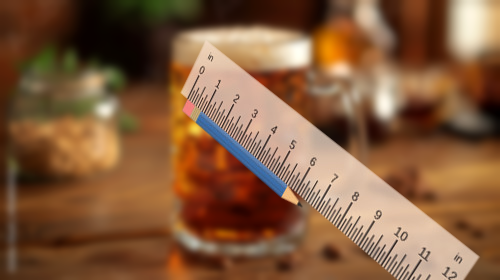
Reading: {"value": 6.5, "unit": "in"}
